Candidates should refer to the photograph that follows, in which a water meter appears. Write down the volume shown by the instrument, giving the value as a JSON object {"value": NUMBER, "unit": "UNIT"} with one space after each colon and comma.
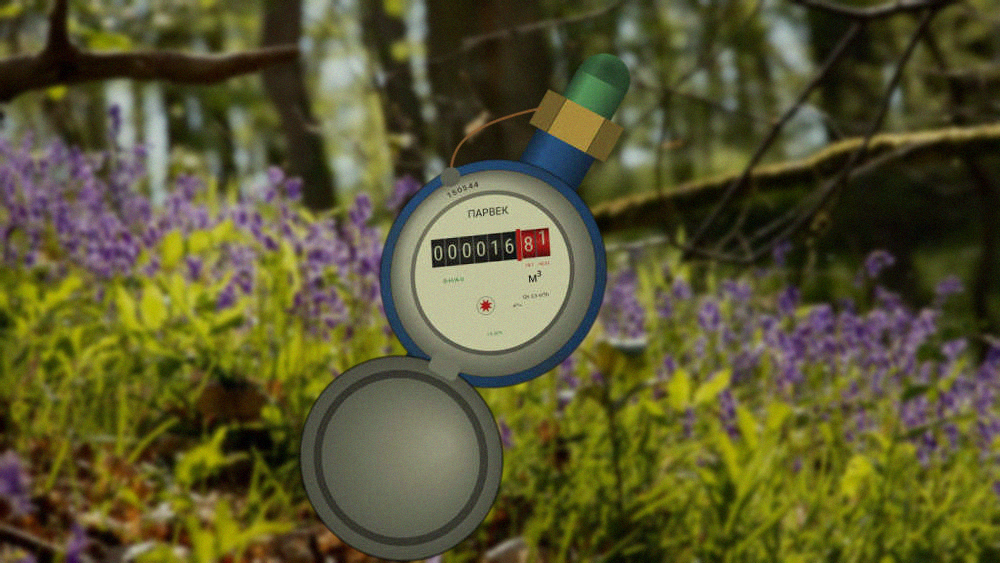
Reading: {"value": 16.81, "unit": "m³"}
